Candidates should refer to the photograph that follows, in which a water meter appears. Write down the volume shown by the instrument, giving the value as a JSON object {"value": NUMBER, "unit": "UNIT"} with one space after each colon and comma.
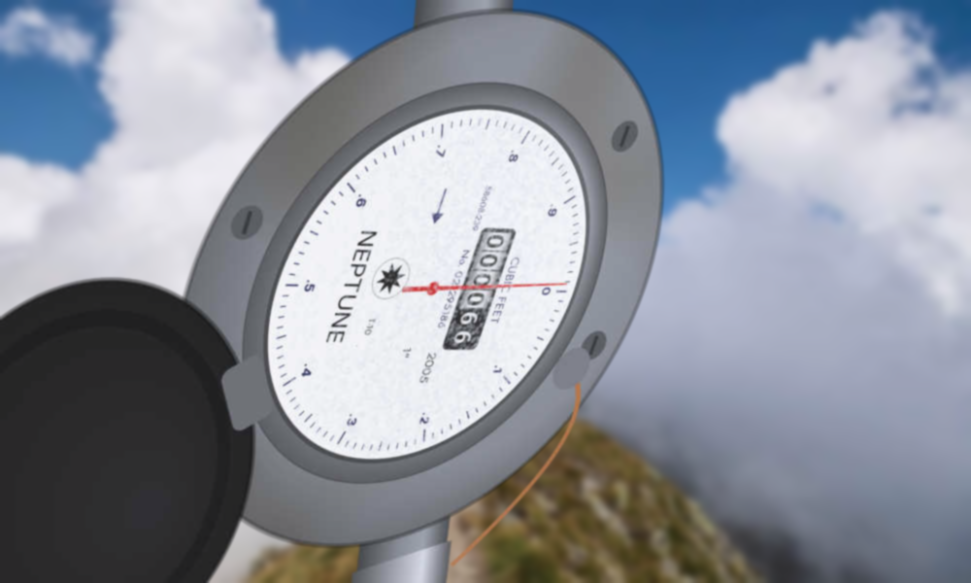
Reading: {"value": 65.99, "unit": "ft³"}
